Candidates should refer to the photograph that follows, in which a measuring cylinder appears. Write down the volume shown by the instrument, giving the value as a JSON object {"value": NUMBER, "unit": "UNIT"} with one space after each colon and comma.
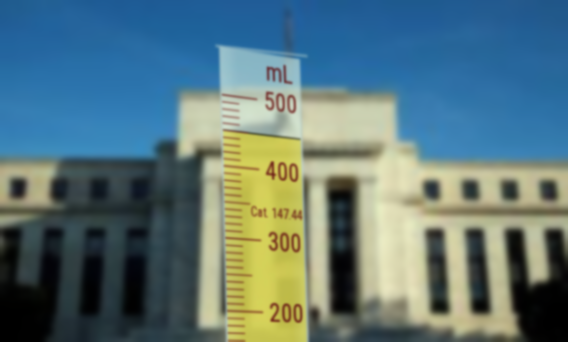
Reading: {"value": 450, "unit": "mL"}
